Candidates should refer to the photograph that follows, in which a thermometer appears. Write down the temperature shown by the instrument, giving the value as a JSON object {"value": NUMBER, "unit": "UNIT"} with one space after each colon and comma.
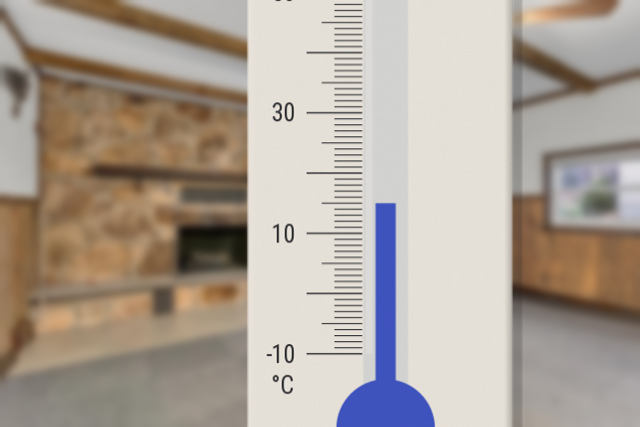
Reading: {"value": 15, "unit": "°C"}
